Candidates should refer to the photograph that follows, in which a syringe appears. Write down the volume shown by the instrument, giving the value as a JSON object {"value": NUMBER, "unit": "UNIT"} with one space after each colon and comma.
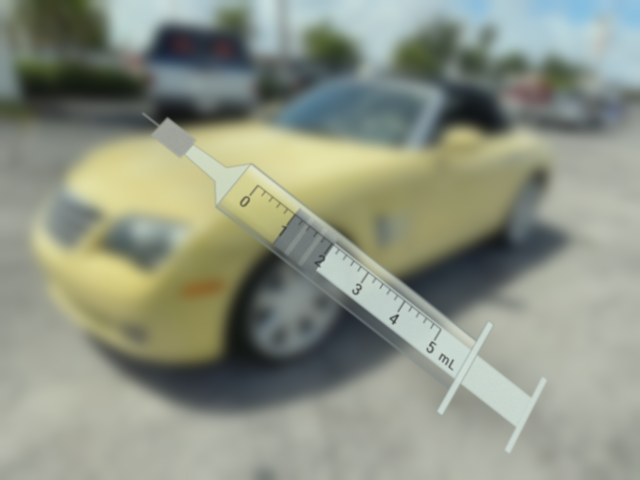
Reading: {"value": 1, "unit": "mL"}
